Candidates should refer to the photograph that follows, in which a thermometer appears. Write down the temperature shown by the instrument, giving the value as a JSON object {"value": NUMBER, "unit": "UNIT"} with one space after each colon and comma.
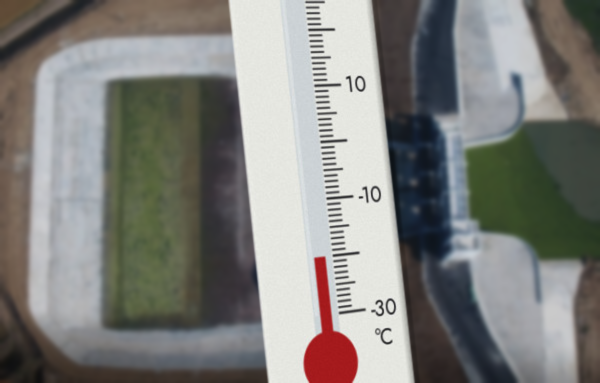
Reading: {"value": -20, "unit": "°C"}
